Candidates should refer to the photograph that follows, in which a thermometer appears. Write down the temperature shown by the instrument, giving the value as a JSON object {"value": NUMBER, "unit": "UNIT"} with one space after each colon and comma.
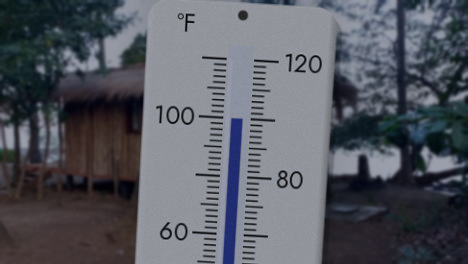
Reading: {"value": 100, "unit": "°F"}
